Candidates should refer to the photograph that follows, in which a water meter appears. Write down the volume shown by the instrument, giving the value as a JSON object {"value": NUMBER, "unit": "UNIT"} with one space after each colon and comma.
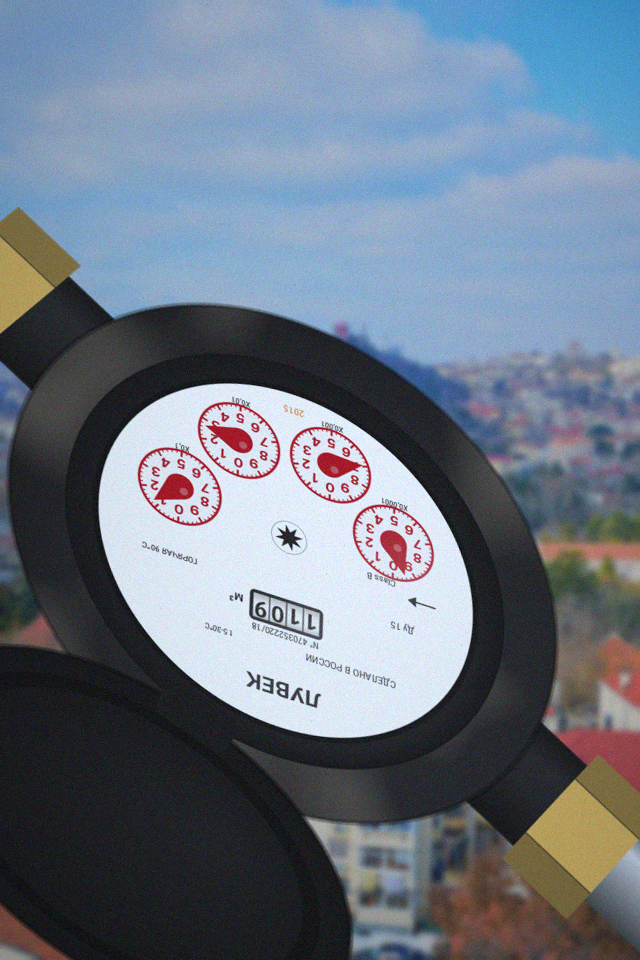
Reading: {"value": 1109.1269, "unit": "m³"}
